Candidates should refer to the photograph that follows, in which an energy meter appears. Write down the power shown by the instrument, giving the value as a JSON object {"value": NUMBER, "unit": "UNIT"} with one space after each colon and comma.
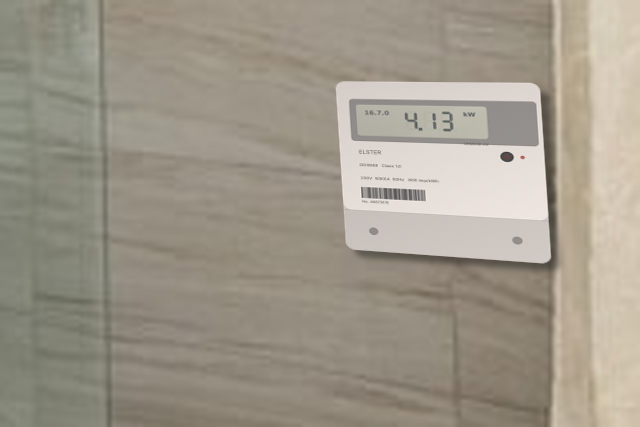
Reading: {"value": 4.13, "unit": "kW"}
